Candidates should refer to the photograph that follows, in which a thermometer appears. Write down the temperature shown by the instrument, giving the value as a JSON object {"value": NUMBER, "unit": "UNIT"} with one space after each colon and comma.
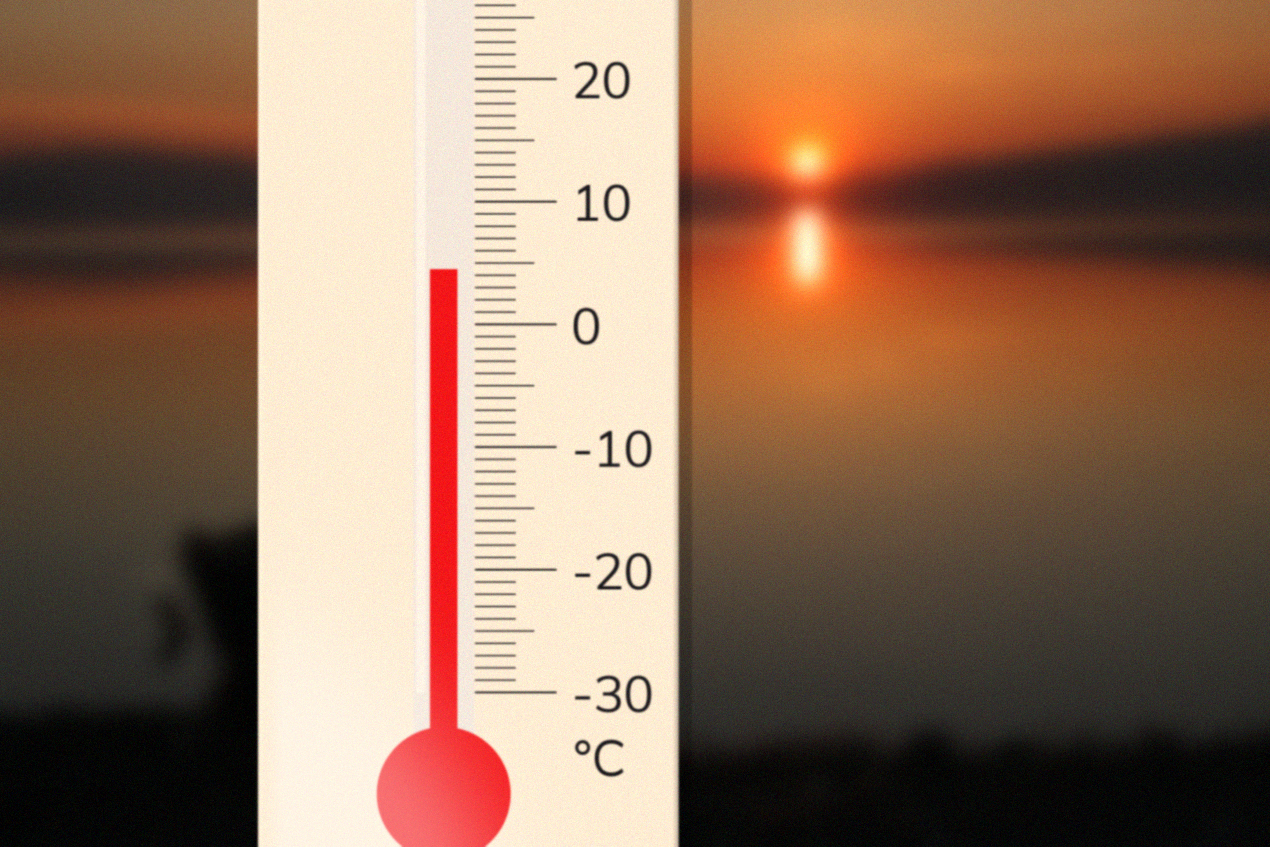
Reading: {"value": 4.5, "unit": "°C"}
